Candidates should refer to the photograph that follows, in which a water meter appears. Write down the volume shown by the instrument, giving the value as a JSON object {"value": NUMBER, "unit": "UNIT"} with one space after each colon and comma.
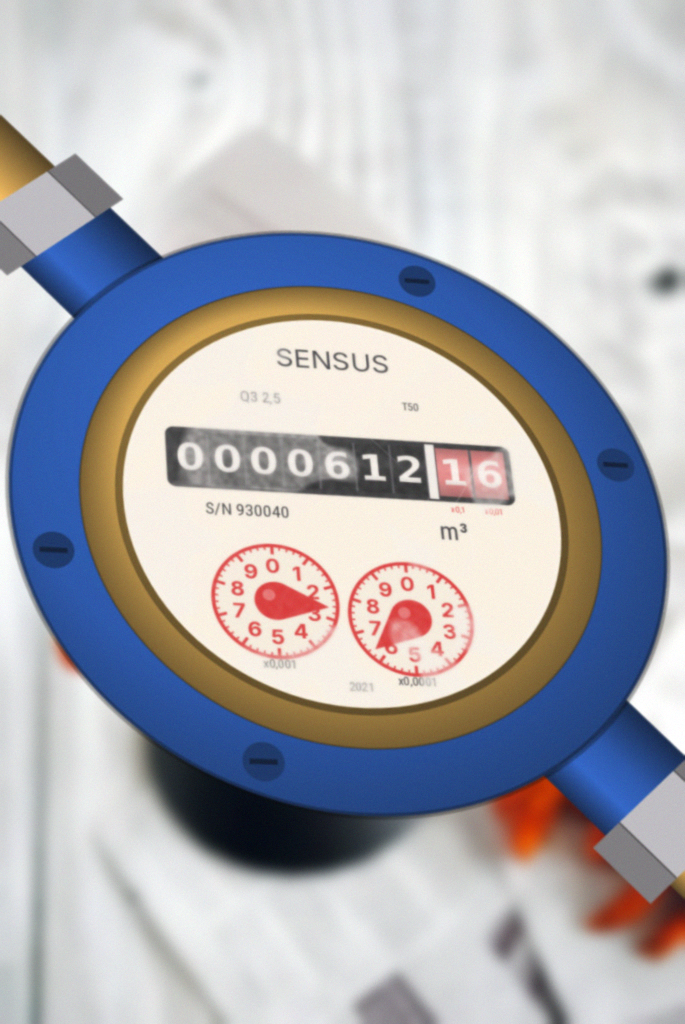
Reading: {"value": 612.1626, "unit": "m³"}
